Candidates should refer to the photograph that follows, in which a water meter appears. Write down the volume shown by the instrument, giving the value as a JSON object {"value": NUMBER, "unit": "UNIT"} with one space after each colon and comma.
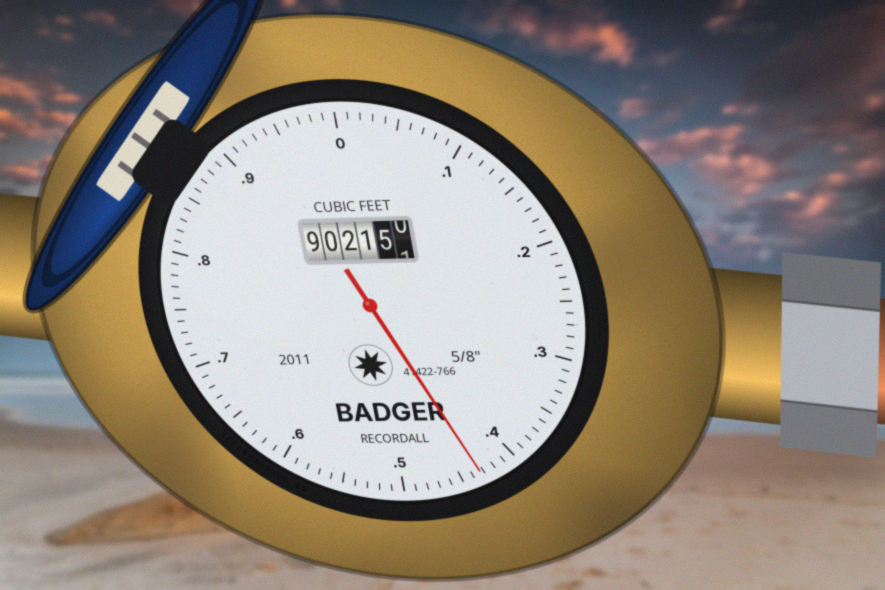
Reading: {"value": 902150.43, "unit": "ft³"}
